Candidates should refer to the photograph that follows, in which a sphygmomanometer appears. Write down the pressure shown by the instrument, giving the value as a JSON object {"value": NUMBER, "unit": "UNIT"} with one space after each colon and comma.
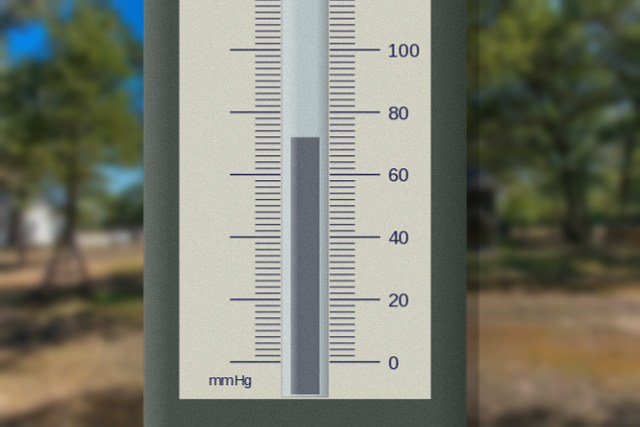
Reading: {"value": 72, "unit": "mmHg"}
